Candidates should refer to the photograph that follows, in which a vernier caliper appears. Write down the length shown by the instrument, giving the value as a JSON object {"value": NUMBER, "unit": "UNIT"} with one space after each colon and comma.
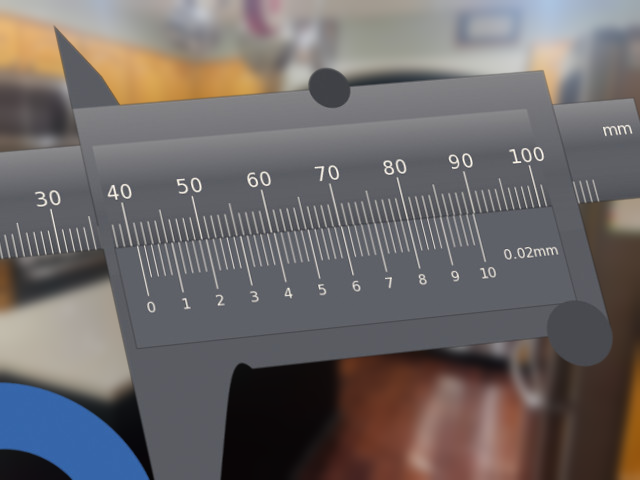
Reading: {"value": 40.8, "unit": "mm"}
